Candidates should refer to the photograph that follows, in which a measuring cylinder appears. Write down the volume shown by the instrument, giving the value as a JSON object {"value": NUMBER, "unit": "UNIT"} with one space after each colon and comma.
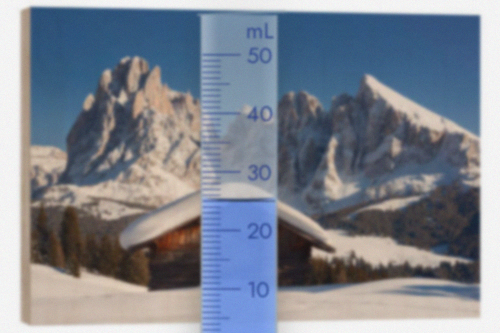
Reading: {"value": 25, "unit": "mL"}
